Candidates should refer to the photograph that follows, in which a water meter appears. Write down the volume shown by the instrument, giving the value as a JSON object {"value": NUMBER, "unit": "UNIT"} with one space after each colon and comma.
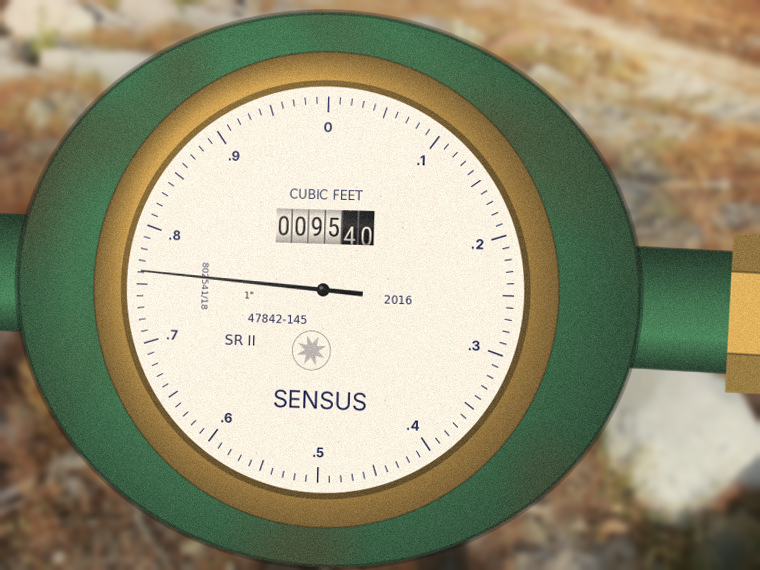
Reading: {"value": 9539.76, "unit": "ft³"}
